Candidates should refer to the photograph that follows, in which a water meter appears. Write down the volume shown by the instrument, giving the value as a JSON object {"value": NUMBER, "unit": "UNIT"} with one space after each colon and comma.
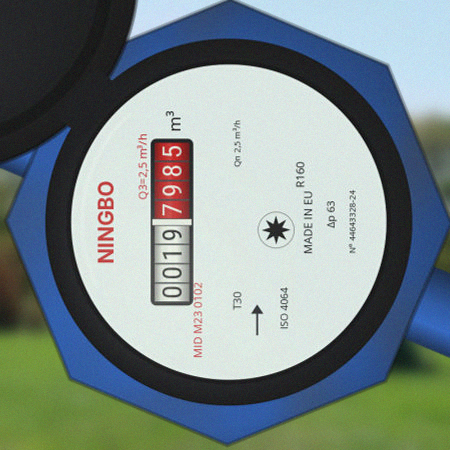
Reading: {"value": 19.7985, "unit": "m³"}
